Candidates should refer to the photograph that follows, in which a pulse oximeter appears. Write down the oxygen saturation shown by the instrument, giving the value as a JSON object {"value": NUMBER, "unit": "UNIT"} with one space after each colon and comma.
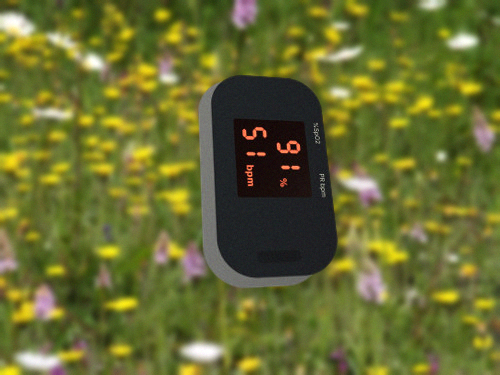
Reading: {"value": 91, "unit": "%"}
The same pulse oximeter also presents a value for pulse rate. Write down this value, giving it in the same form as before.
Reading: {"value": 51, "unit": "bpm"}
